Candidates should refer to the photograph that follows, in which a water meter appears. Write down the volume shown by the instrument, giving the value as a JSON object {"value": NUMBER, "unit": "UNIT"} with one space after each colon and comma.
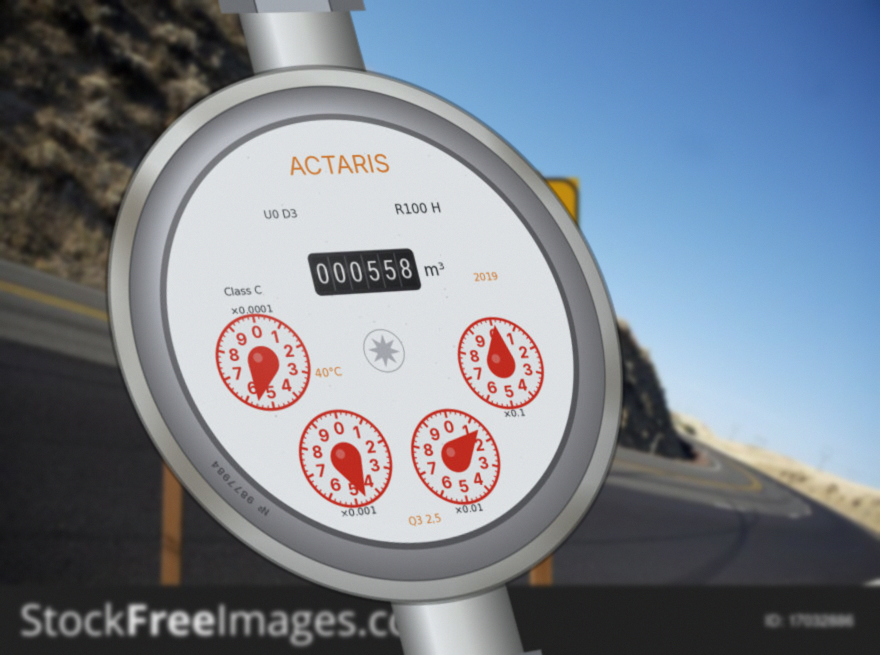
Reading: {"value": 558.0145, "unit": "m³"}
